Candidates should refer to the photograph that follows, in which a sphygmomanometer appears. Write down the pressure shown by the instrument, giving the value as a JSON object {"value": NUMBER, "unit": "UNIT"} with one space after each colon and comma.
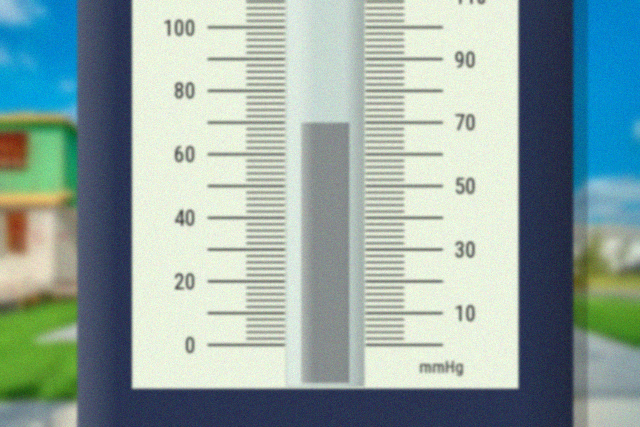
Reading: {"value": 70, "unit": "mmHg"}
